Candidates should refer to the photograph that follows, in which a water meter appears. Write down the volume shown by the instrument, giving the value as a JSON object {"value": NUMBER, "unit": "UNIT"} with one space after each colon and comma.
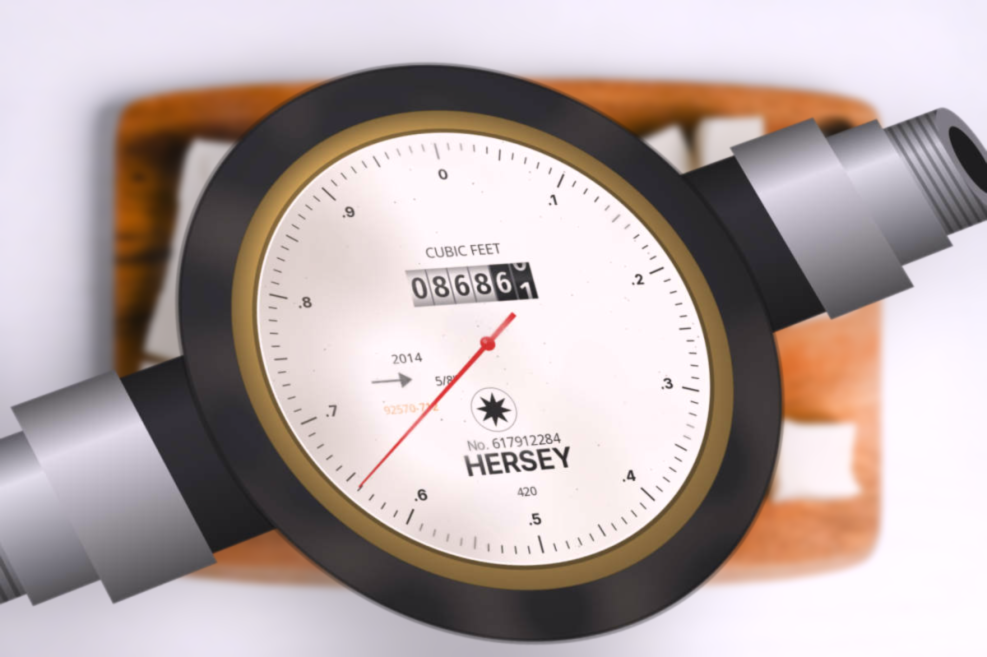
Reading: {"value": 86860.64, "unit": "ft³"}
